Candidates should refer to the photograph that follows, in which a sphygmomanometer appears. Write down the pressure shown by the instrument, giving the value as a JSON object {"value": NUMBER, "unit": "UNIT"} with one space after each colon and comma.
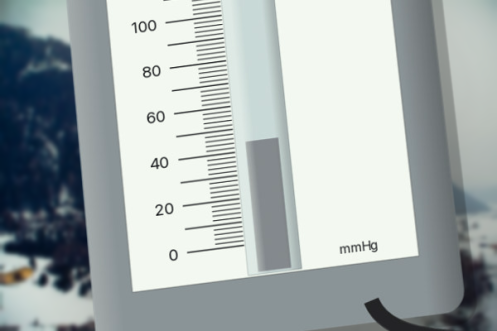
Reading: {"value": 44, "unit": "mmHg"}
